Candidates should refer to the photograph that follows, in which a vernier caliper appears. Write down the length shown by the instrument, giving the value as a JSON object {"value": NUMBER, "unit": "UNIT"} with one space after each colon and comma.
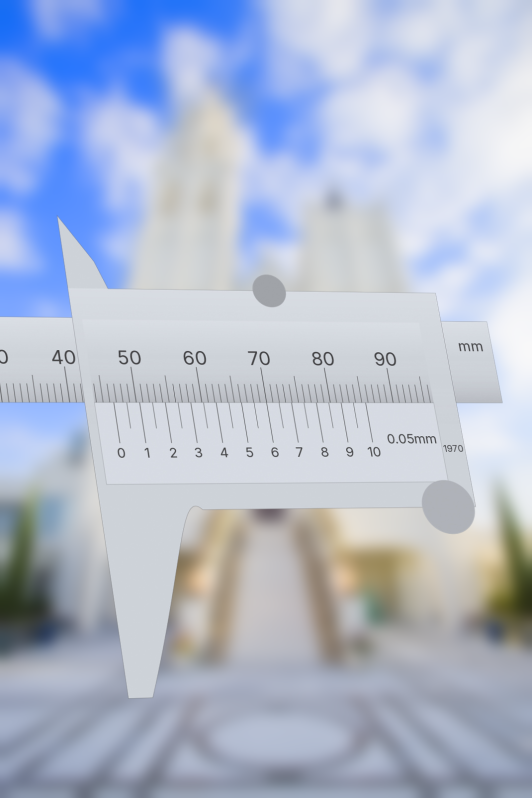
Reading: {"value": 46.6, "unit": "mm"}
